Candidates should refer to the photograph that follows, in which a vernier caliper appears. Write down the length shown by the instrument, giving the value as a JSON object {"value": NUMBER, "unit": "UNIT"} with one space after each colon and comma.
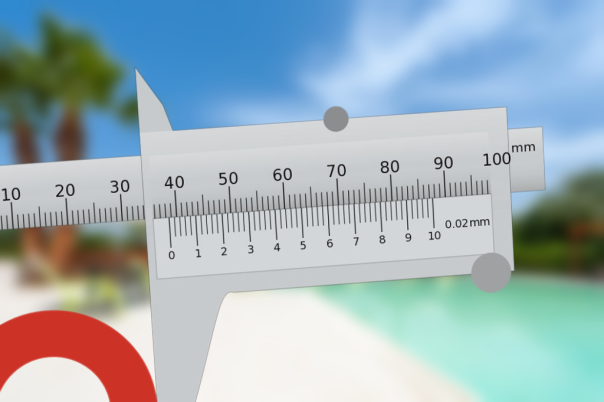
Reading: {"value": 38.6, "unit": "mm"}
